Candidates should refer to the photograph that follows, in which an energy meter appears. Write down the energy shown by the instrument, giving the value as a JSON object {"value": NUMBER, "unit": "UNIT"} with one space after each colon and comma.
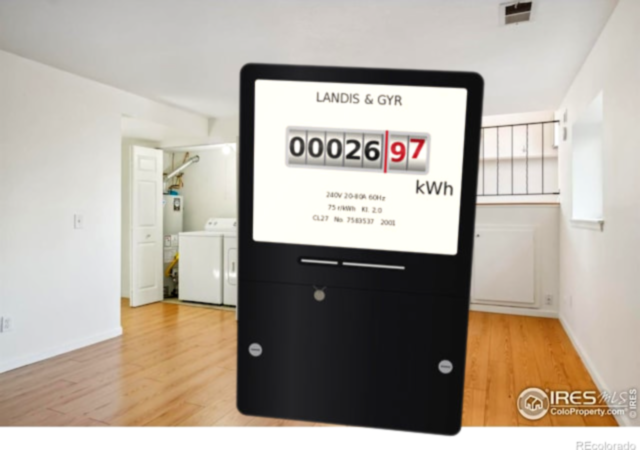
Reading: {"value": 26.97, "unit": "kWh"}
